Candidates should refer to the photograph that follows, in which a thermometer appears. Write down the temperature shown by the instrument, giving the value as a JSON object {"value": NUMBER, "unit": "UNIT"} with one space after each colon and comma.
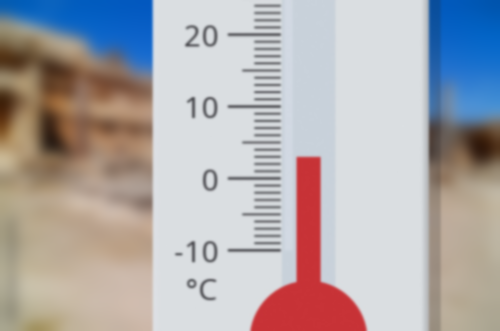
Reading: {"value": 3, "unit": "°C"}
